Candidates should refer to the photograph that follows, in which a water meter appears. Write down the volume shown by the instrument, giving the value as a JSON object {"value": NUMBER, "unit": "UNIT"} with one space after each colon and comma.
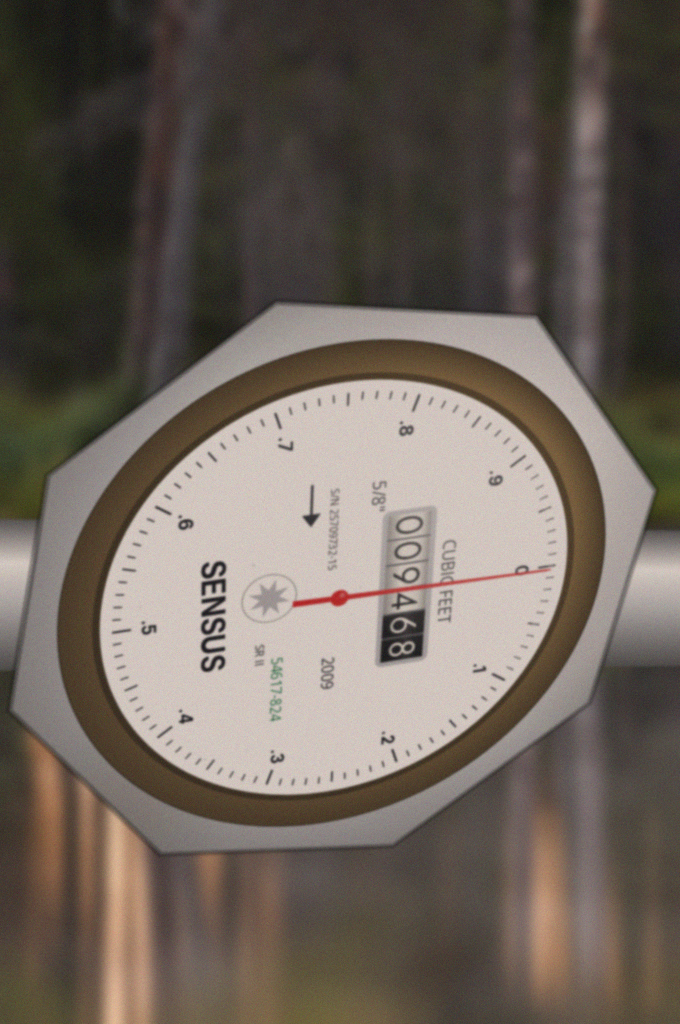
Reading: {"value": 9468.00, "unit": "ft³"}
